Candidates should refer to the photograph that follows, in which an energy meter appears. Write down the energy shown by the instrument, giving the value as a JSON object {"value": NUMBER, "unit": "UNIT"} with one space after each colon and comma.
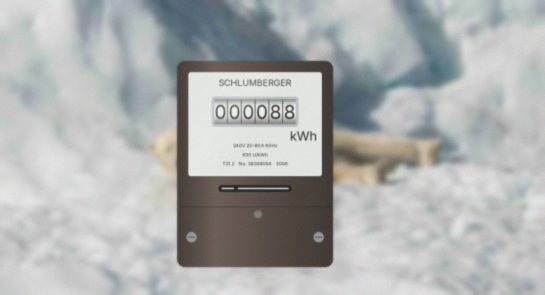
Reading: {"value": 88, "unit": "kWh"}
